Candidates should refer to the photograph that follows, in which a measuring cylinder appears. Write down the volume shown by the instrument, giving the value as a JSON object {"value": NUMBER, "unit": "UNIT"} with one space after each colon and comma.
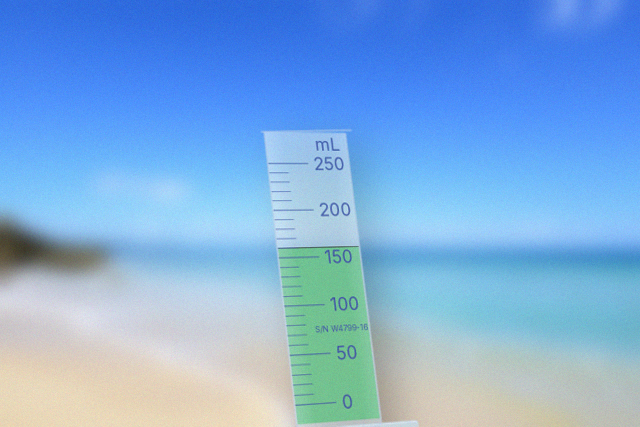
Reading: {"value": 160, "unit": "mL"}
